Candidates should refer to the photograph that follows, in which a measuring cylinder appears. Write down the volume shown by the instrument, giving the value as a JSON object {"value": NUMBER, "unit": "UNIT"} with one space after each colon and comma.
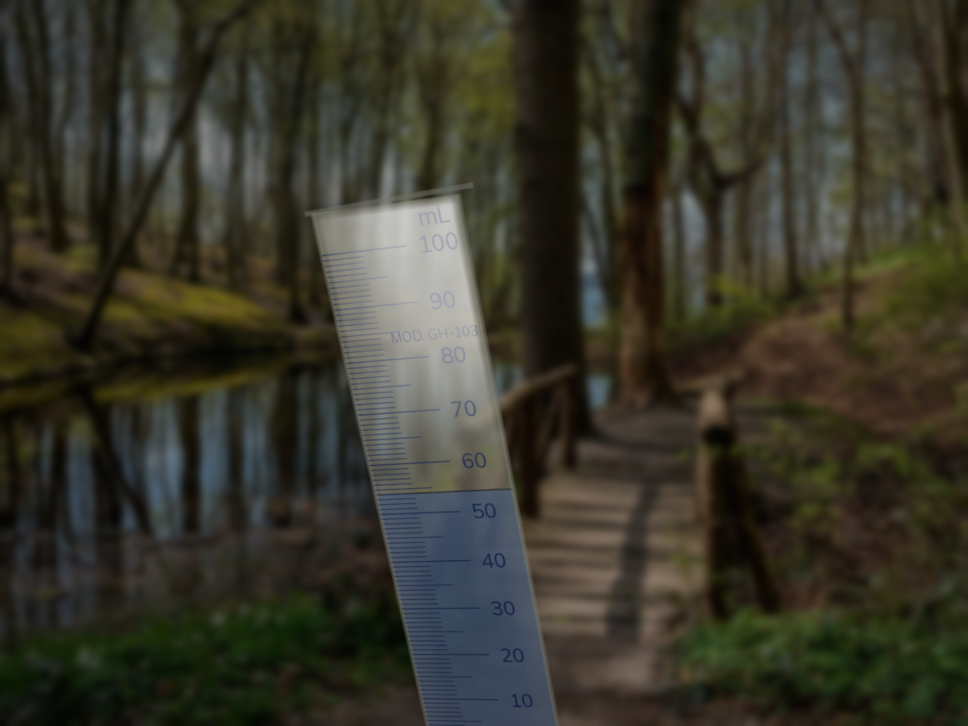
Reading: {"value": 54, "unit": "mL"}
